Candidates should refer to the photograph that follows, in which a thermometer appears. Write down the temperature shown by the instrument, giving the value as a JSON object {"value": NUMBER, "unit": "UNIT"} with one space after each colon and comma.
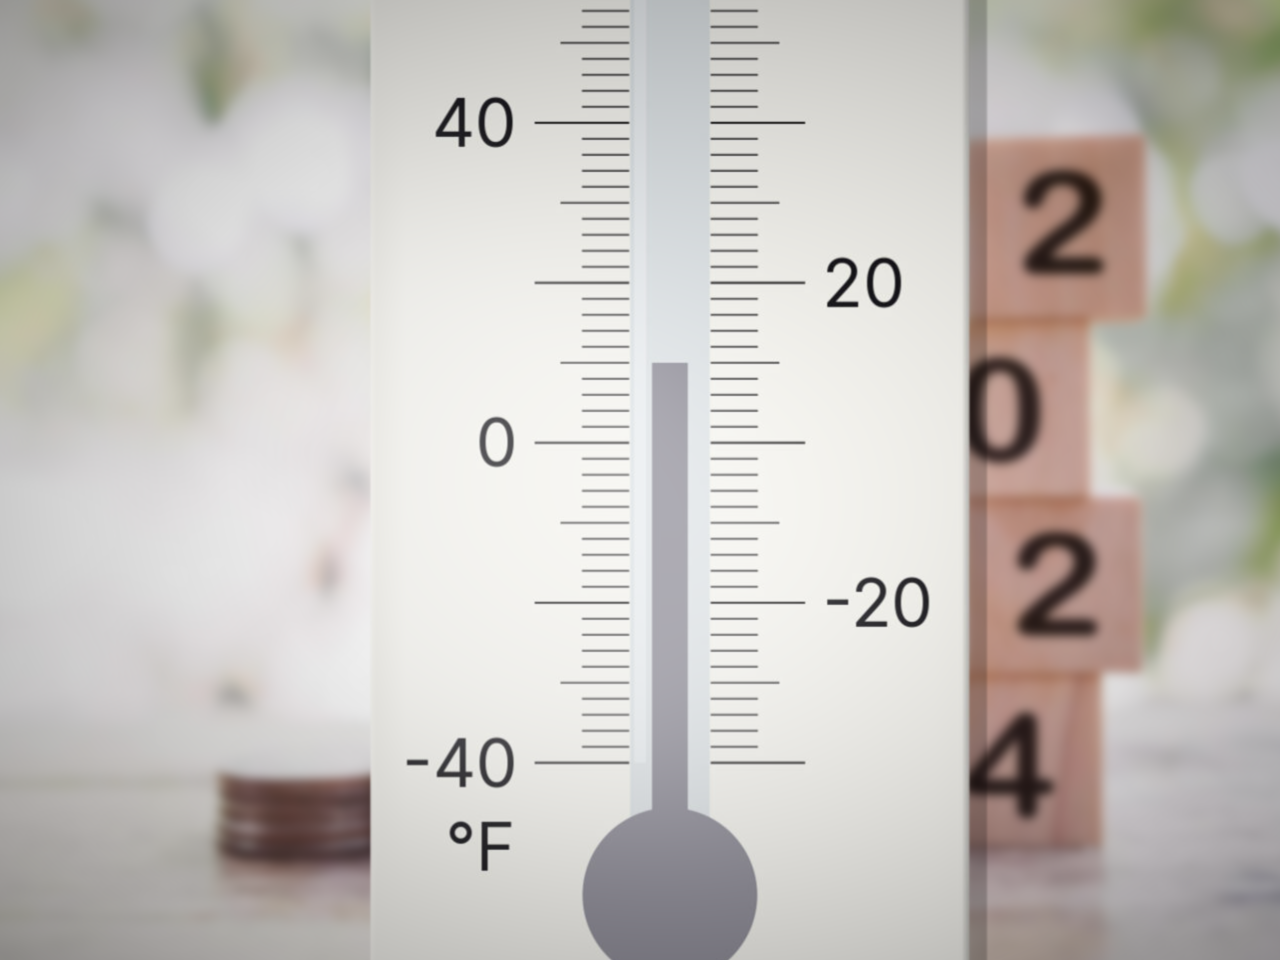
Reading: {"value": 10, "unit": "°F"}
